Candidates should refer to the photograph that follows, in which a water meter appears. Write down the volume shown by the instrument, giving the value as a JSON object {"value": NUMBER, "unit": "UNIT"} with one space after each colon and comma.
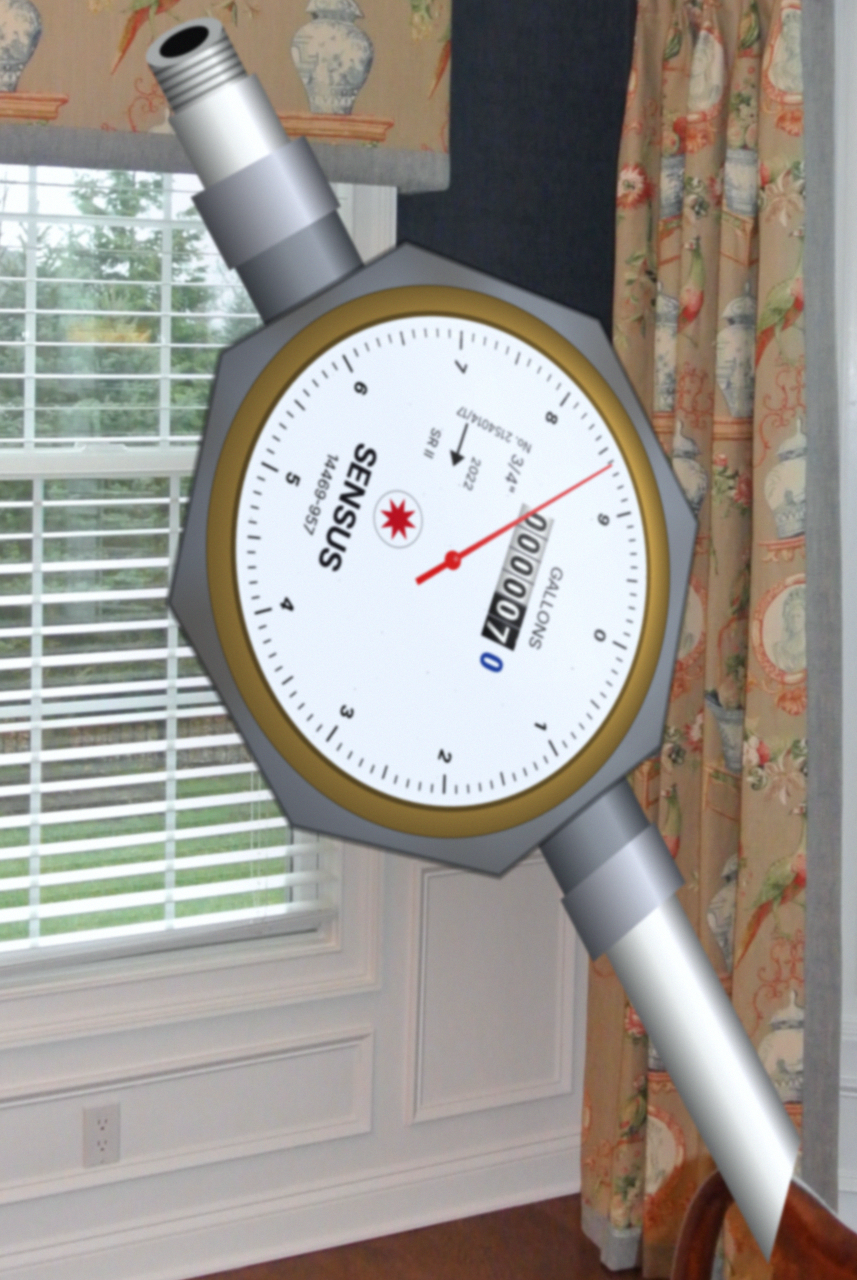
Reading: {"value": 68.6, "unit": "gal"}
